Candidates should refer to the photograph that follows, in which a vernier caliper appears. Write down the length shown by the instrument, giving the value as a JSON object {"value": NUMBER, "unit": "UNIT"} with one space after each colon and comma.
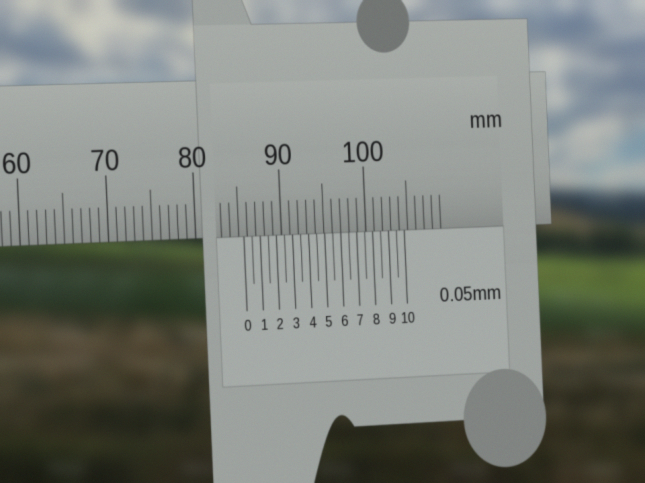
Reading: {"value": 85.6, "unit": "mm"}
